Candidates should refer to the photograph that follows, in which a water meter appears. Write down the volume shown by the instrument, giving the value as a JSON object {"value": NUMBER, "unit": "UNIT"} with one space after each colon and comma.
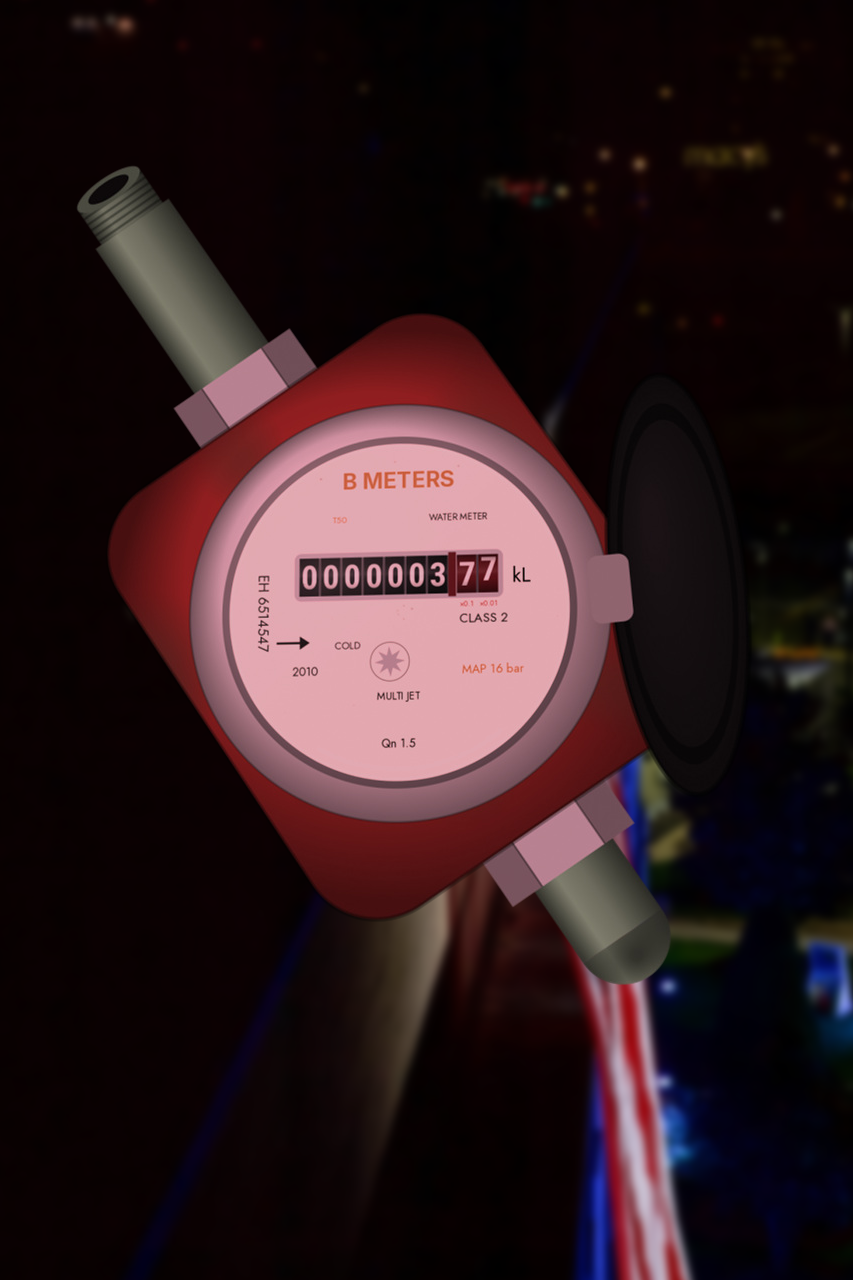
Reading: {"value": 3.77, "unit": "kL"}
